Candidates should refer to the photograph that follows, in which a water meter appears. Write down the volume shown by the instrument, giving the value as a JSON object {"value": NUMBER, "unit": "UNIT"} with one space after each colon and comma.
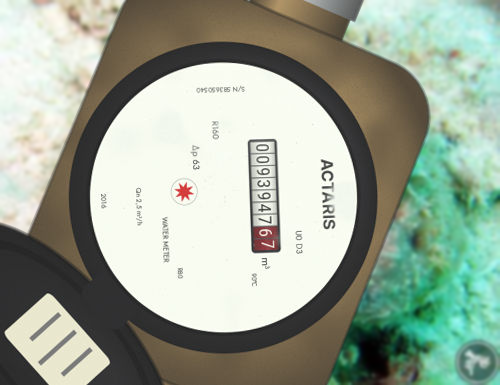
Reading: {"value": 93947.67, "unit": "m³"}
